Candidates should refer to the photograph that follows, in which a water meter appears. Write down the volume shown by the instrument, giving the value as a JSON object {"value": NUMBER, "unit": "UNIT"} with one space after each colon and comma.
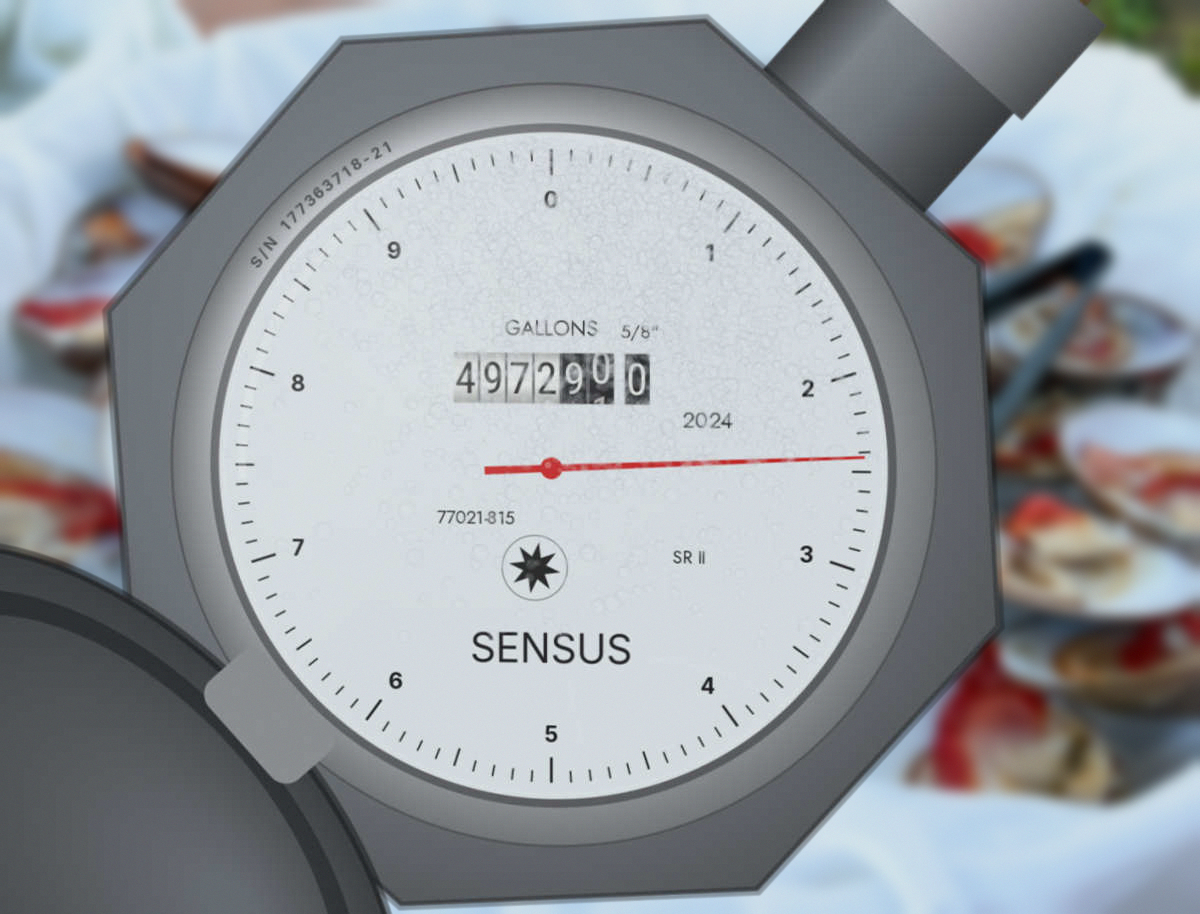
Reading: {"value": 4972902.4, "unit": "gal"}
